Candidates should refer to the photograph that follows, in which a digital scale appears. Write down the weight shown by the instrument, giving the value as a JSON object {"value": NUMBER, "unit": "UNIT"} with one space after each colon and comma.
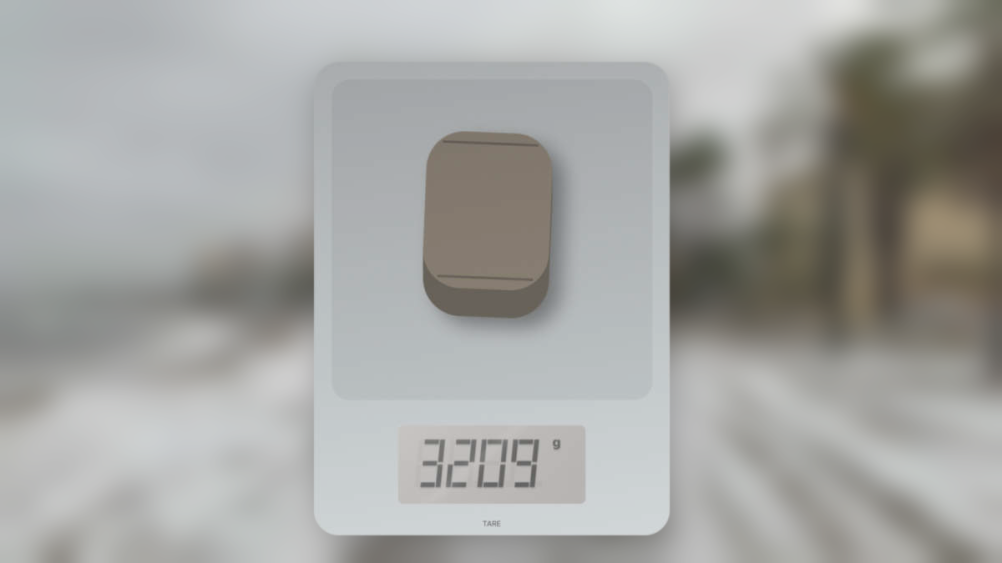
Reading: {"value": 3209, "unit": "g"}
